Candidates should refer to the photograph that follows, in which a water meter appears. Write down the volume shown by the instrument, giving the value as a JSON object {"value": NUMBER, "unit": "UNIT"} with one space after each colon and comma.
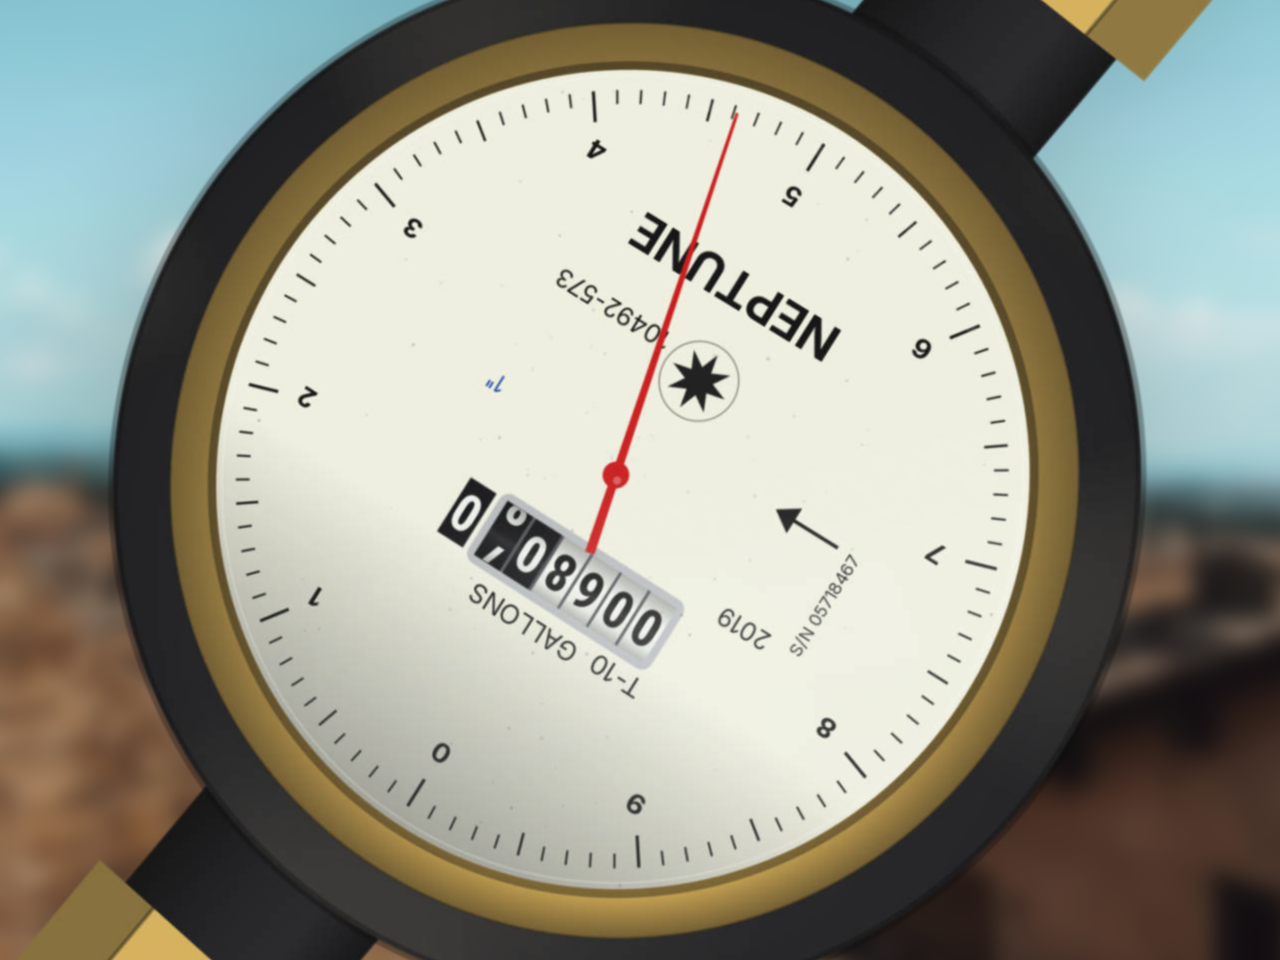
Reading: {"value": 68074.6, "unit": "gal"}
